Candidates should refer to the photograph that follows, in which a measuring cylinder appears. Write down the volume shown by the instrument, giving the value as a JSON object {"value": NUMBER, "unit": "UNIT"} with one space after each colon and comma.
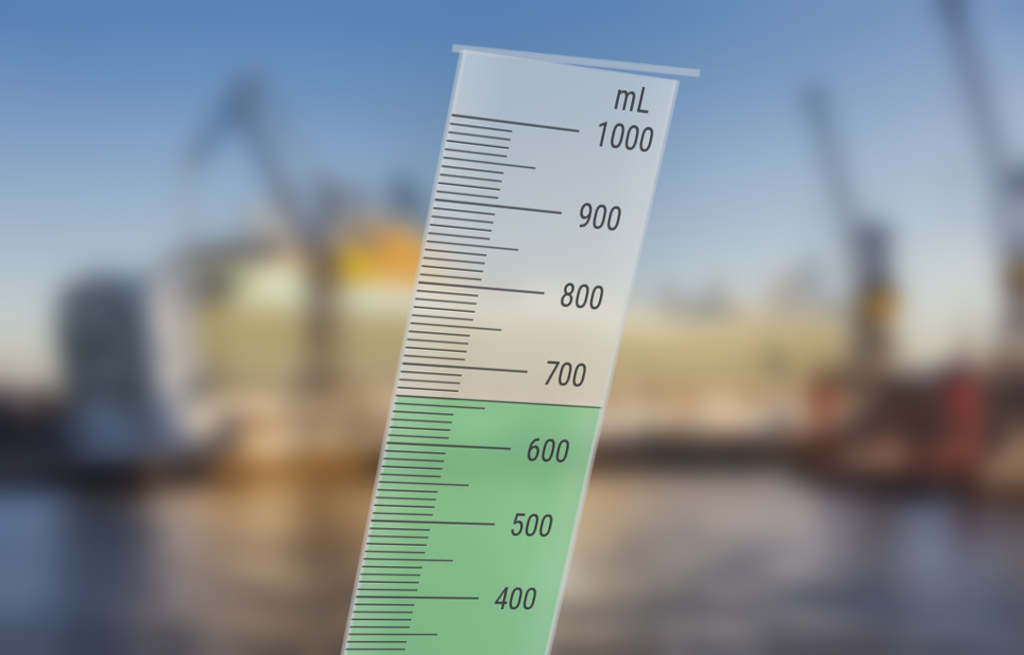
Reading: {"value": 660, "unit": "mL"}
